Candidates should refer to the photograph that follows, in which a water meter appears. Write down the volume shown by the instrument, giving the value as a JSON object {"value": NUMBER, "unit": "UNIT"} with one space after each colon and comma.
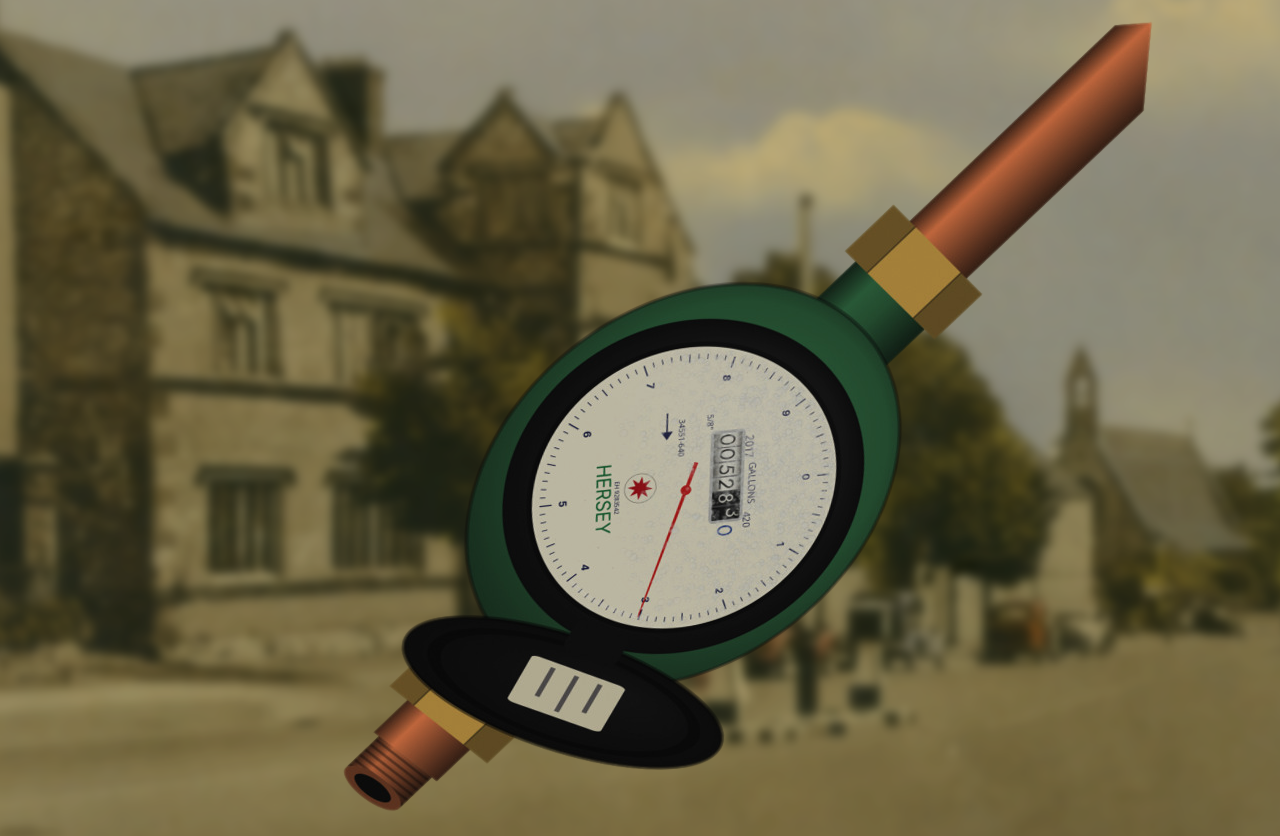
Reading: {"value": 52833.0, "unit": "gal"}
